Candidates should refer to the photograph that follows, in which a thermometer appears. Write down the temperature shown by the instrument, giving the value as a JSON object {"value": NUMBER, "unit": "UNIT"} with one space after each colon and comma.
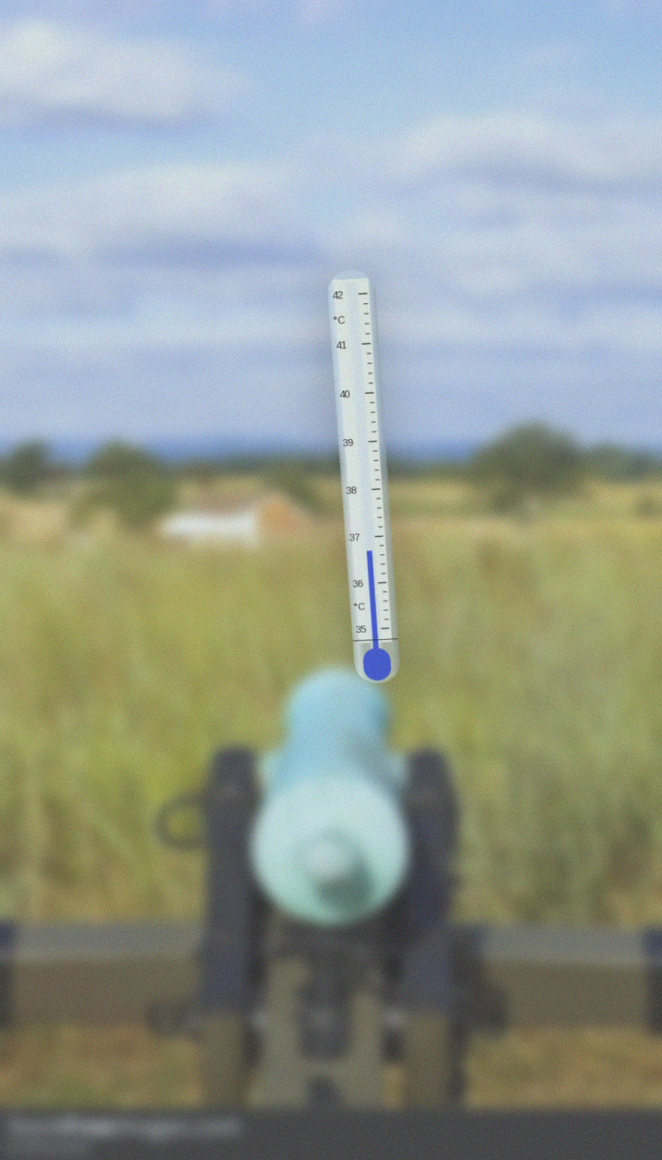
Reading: {"value": 36.7, "unit": "°C"}
